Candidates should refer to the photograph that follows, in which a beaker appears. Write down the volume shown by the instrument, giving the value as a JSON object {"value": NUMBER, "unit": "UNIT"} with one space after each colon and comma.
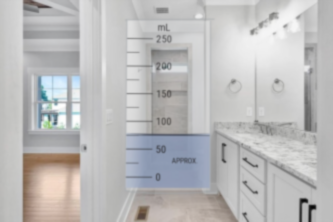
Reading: {"value": 75, "unit": "mL"}
